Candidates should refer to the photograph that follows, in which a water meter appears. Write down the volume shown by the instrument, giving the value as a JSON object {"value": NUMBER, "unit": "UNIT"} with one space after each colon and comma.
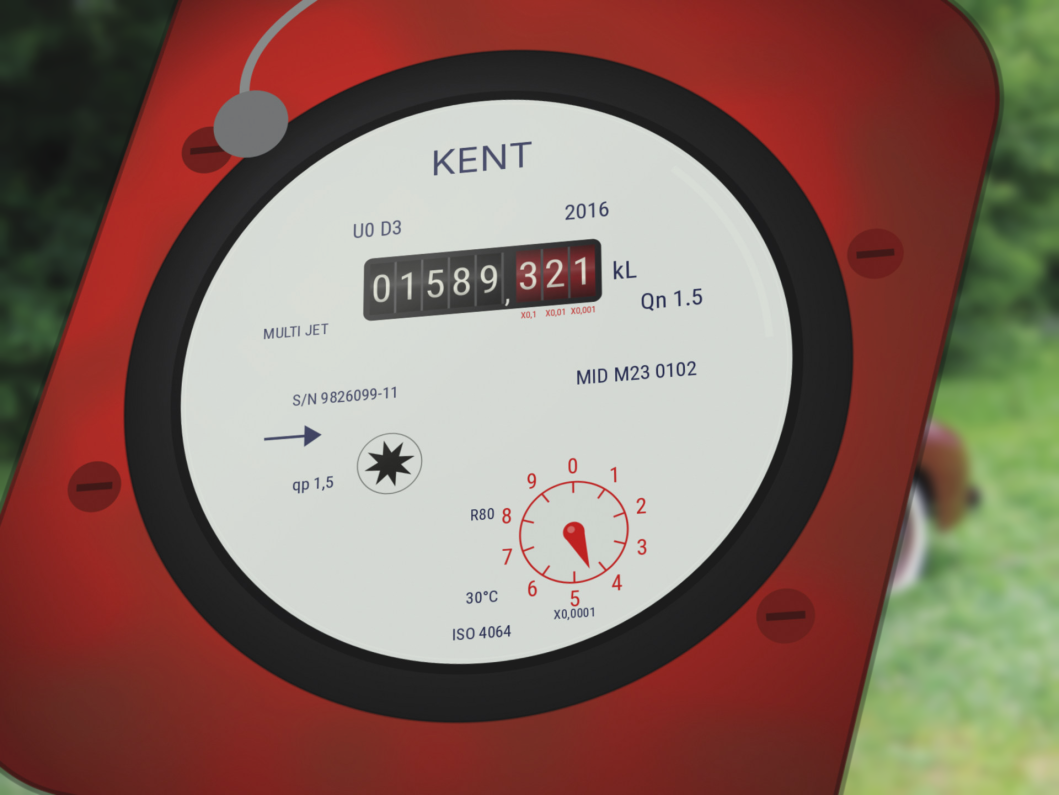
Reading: {"value": 1589.3214, "unit": "kL"}
